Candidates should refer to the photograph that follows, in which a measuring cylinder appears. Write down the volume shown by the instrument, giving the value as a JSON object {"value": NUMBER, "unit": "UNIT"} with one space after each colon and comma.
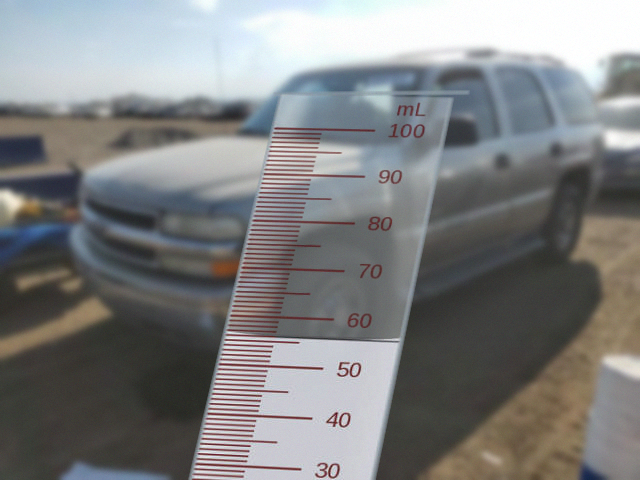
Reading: {"value": 56, "unit": "mL"}
